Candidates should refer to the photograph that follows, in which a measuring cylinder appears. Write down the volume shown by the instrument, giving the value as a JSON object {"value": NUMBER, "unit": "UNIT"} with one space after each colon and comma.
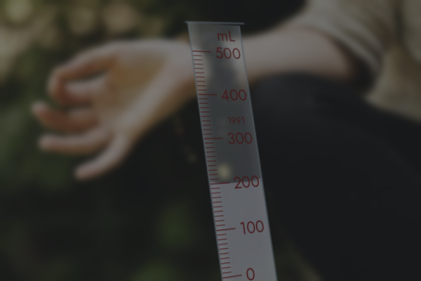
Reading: {"value": 200, "unit": "mL"}
